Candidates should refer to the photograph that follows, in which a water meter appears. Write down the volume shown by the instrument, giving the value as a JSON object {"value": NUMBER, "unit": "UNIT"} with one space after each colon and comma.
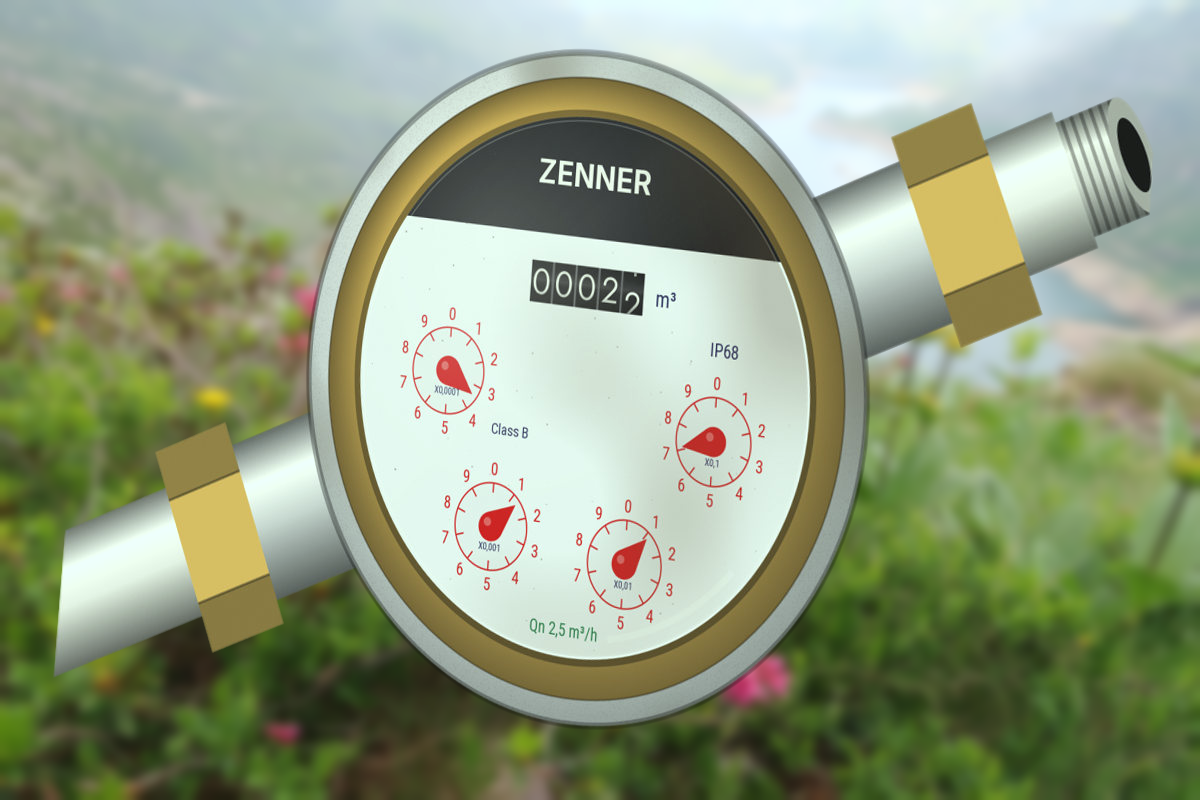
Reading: {"value": 21.7113, "unit": "m³"}
